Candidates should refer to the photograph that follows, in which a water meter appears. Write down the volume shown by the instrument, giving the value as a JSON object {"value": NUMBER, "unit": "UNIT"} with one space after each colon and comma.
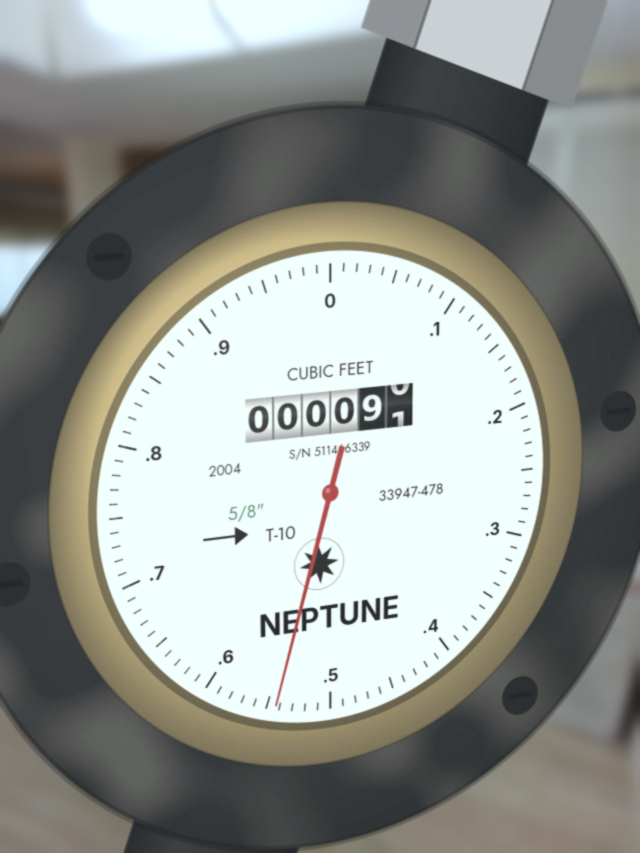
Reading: {"value": 90.54, "unit": "ft³"}
